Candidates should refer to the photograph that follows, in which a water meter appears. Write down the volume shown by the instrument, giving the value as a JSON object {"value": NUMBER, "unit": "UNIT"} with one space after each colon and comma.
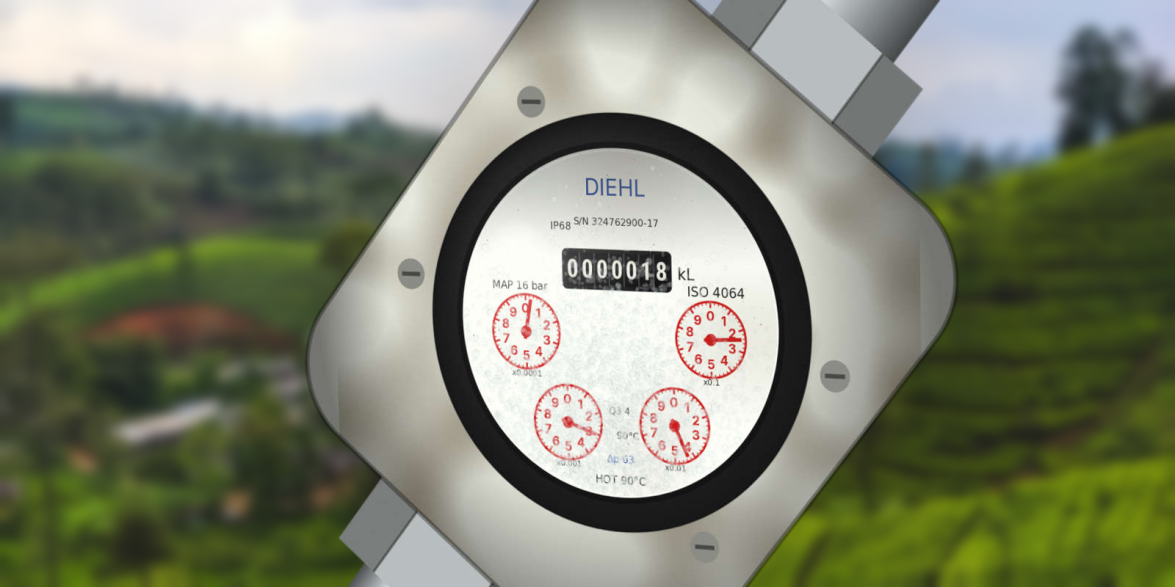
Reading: {"value": 18.2430, "unit": "kL"}
